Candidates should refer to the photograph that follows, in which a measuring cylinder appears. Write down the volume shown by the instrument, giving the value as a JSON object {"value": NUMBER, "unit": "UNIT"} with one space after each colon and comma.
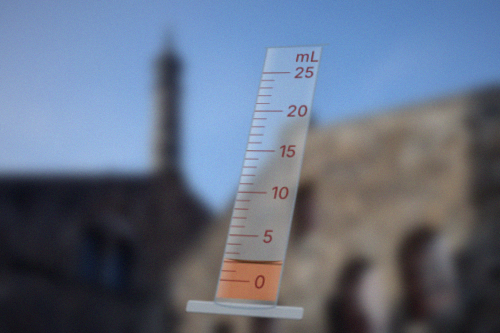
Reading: {"value": 2, "unit": "mL"}
